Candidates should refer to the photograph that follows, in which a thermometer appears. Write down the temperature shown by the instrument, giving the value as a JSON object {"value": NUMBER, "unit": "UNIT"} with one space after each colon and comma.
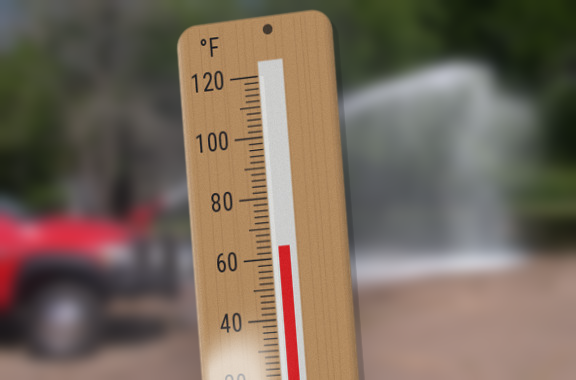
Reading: {"value": 64, "unit": "°F"}
